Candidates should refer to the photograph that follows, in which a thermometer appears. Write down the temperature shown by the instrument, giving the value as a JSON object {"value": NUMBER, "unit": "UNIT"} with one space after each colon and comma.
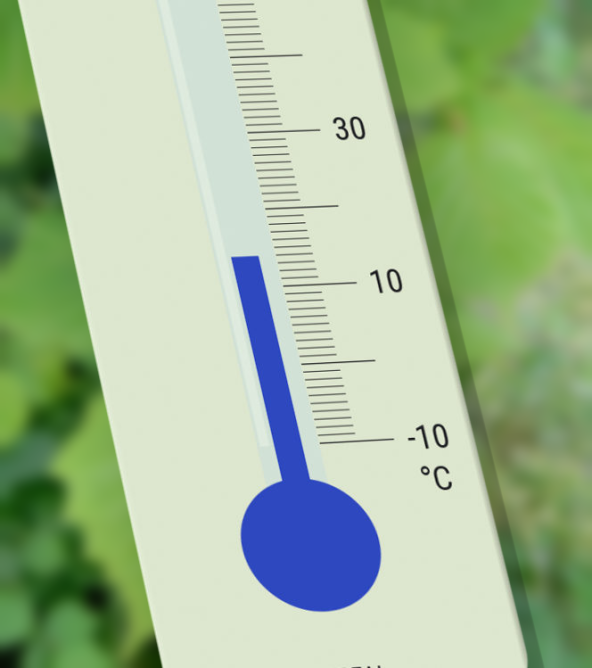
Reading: {"value": 14, "unit": "°C"}
